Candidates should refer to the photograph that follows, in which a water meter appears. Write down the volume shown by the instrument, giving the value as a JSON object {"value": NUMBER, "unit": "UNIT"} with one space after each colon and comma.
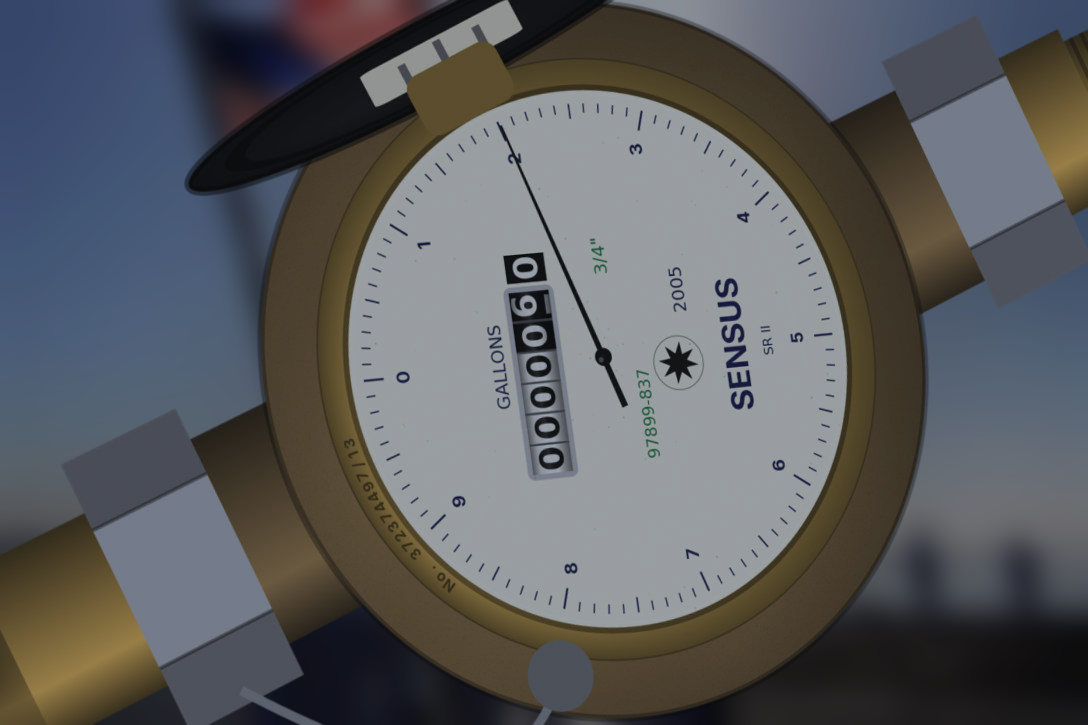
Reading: {"value": 62.0, "unit": "gal"}
